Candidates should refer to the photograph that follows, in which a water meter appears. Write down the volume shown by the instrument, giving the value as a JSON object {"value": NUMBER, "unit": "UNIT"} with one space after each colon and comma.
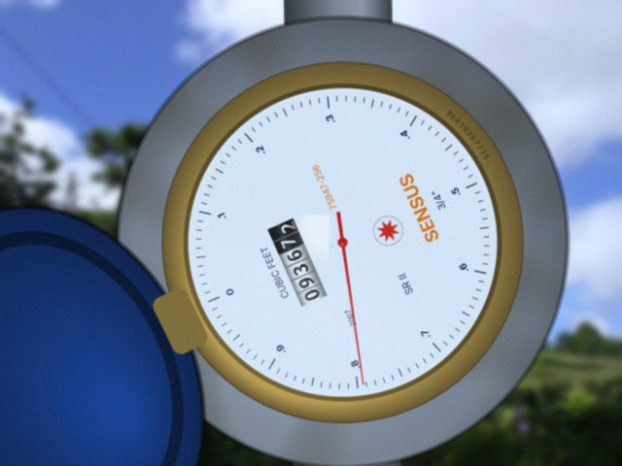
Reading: {"value": 93671.79, "unit": "ft³"}
